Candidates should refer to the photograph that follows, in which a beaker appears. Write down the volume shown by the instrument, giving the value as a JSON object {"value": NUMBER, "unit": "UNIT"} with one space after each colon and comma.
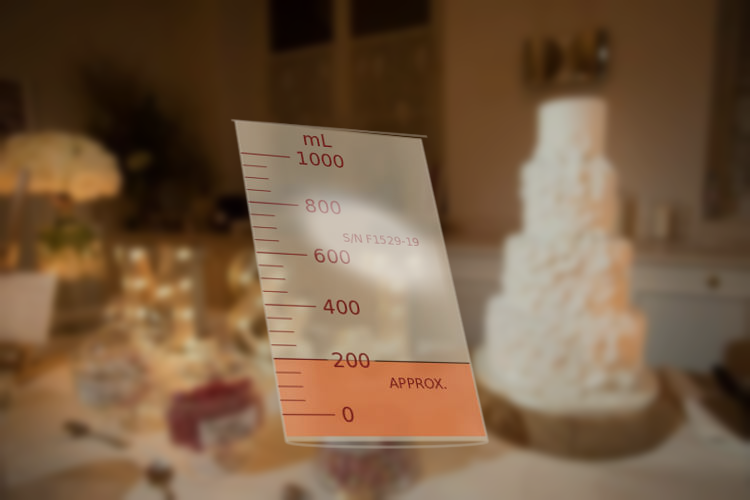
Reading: {"value": 200, "unit": "mL"}
